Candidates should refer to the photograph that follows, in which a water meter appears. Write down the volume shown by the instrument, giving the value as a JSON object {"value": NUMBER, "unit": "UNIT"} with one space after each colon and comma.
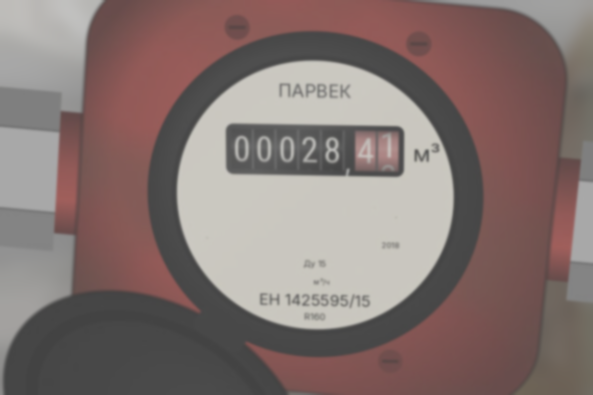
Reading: {"value": 28.41, "unit": "m³"}
